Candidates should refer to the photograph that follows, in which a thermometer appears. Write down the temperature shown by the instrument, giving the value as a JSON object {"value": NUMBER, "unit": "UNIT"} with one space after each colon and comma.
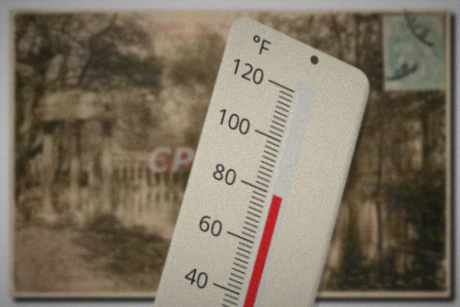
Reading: {"value": 80, "unit": "°F"}
